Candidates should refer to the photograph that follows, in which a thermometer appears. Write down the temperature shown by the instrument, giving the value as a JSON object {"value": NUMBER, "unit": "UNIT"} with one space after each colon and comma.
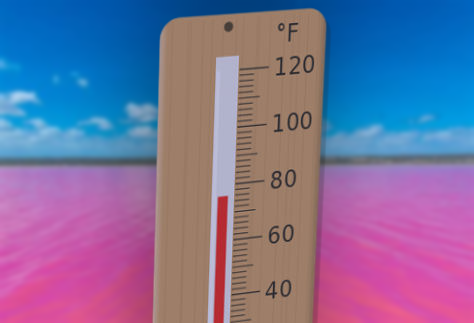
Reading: {"value": 76, "unit": "°F"}
